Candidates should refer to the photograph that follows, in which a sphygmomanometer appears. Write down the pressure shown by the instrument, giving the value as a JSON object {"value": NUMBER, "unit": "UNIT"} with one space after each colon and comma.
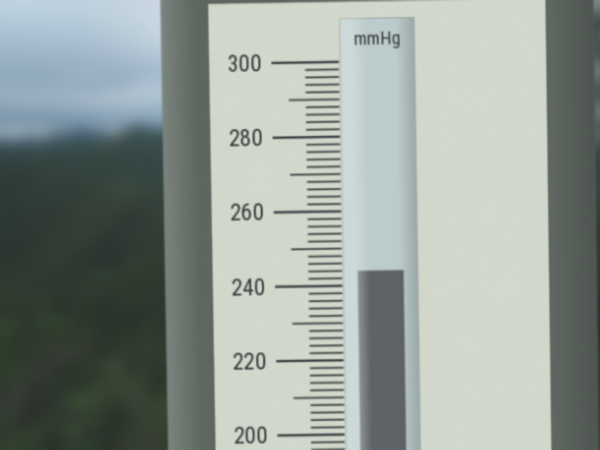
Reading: {"value": 244, "unit": "mmHg"}
